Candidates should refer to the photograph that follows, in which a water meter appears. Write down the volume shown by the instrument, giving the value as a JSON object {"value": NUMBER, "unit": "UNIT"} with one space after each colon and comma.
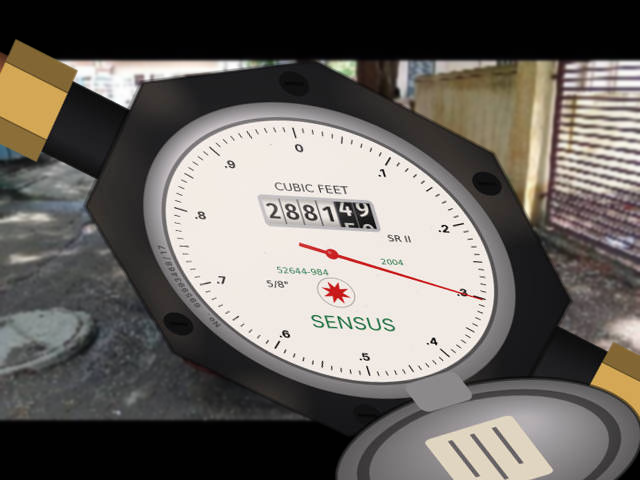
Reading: {"value": 288149.30, "unit": "ft³"}
